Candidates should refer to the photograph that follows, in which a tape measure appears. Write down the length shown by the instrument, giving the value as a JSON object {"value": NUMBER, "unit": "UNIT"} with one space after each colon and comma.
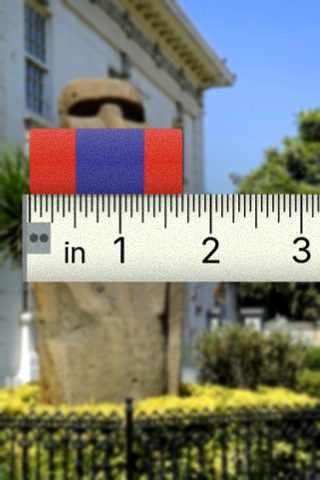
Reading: {"value": 1.6875, "unit": "in"}
